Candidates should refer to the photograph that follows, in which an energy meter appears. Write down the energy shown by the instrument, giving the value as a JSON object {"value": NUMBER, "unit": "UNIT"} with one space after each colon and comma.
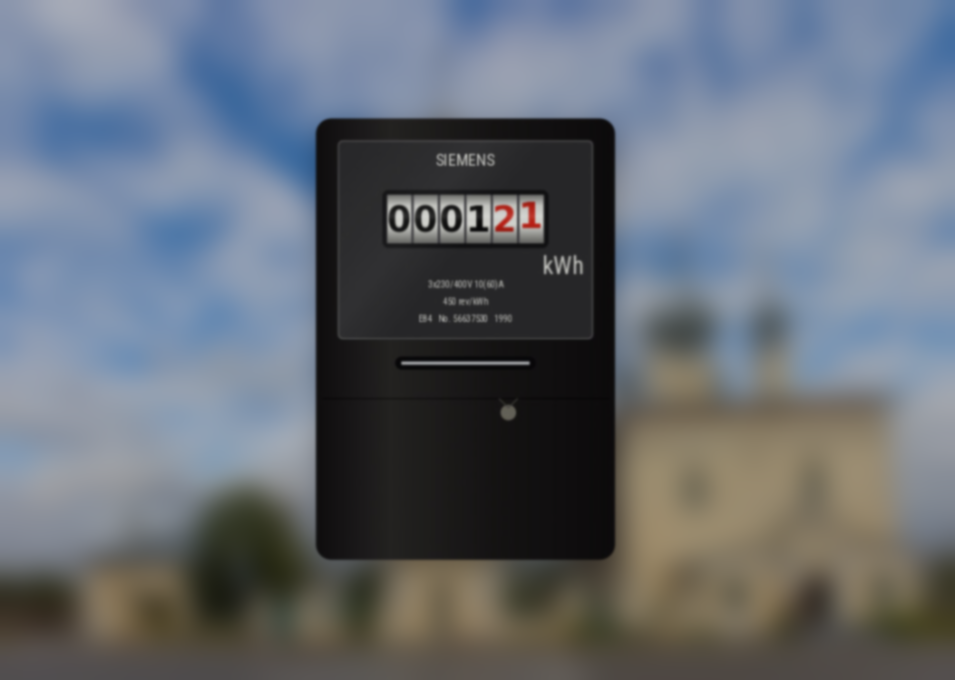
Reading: {"value": 1.21, "unit": "kWh"}
